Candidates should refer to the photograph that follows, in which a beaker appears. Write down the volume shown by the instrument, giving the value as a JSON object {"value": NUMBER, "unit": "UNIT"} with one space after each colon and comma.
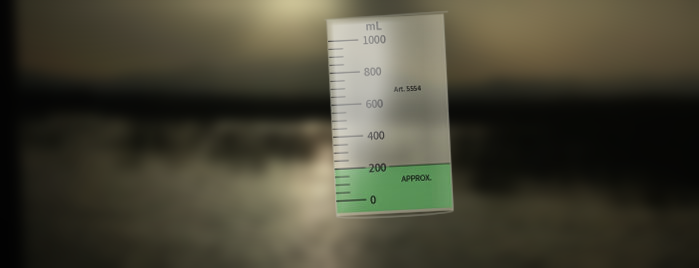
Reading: {"value": 200, "unit": "mL"}
